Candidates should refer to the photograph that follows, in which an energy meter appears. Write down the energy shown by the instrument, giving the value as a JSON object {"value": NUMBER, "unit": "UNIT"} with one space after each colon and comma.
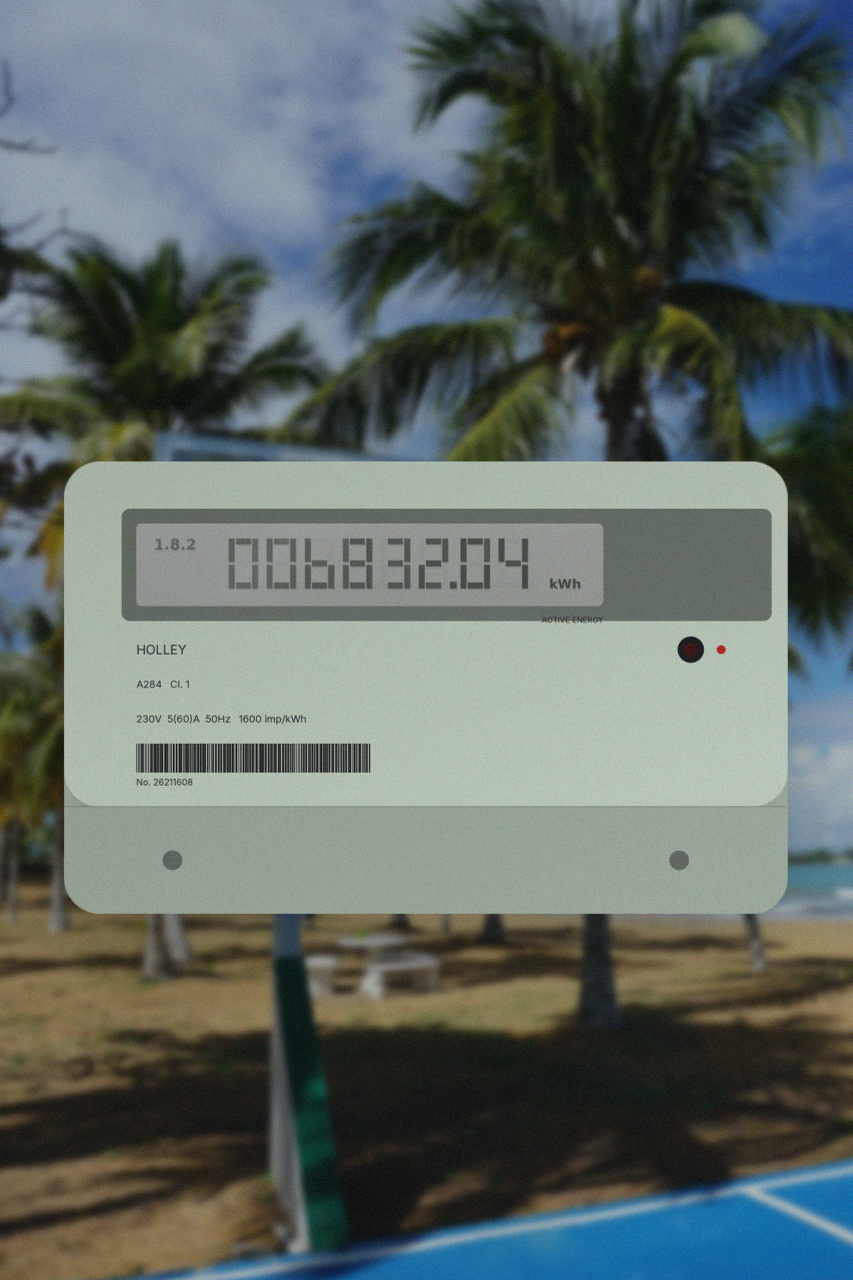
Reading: {"value": 6832.04, "unit": "kWh"}
